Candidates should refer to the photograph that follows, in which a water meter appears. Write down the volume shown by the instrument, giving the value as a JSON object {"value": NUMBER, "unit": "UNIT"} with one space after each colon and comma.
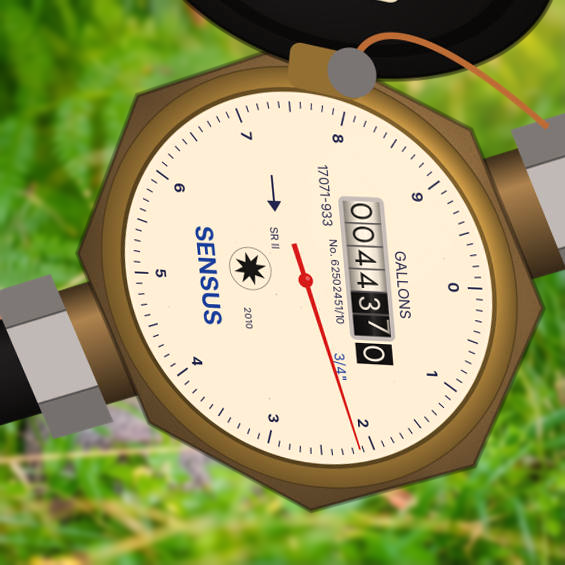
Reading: {"value": 44372.1, "unit": "gal"}
